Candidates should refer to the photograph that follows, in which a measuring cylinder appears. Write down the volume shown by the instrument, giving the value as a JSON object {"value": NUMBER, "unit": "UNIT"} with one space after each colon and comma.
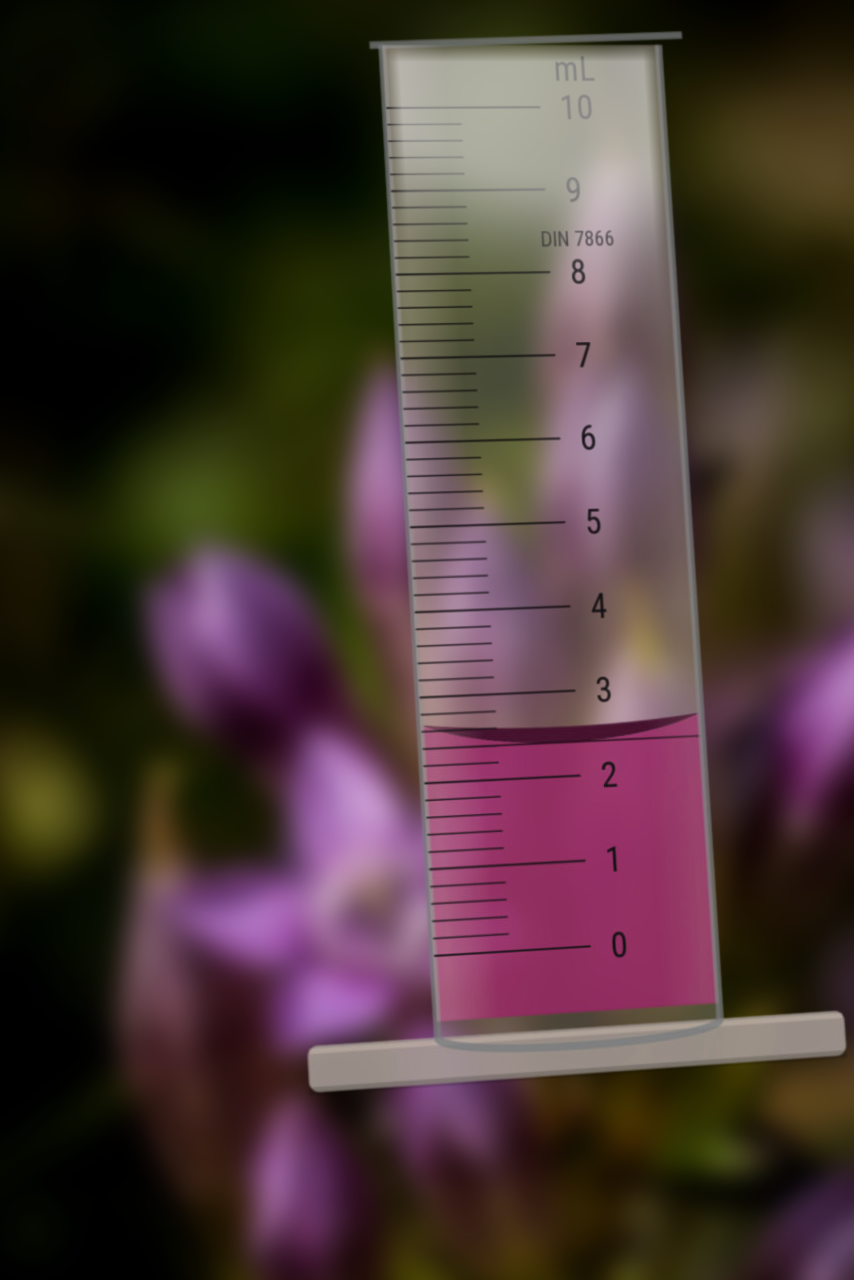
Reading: {"value": 2.4, "unit": "mL"}
